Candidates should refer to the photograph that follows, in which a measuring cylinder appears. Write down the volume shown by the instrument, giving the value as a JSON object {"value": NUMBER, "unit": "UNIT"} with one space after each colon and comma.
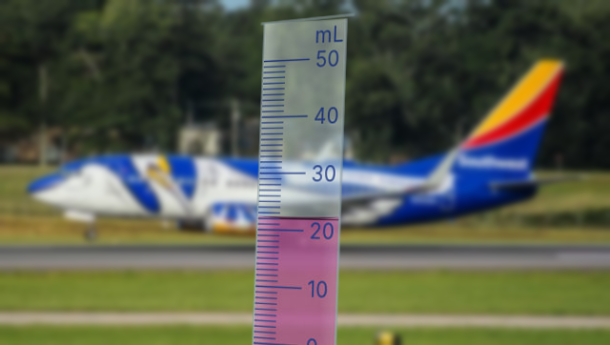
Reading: {"value": 22, "unit": "mL"}
